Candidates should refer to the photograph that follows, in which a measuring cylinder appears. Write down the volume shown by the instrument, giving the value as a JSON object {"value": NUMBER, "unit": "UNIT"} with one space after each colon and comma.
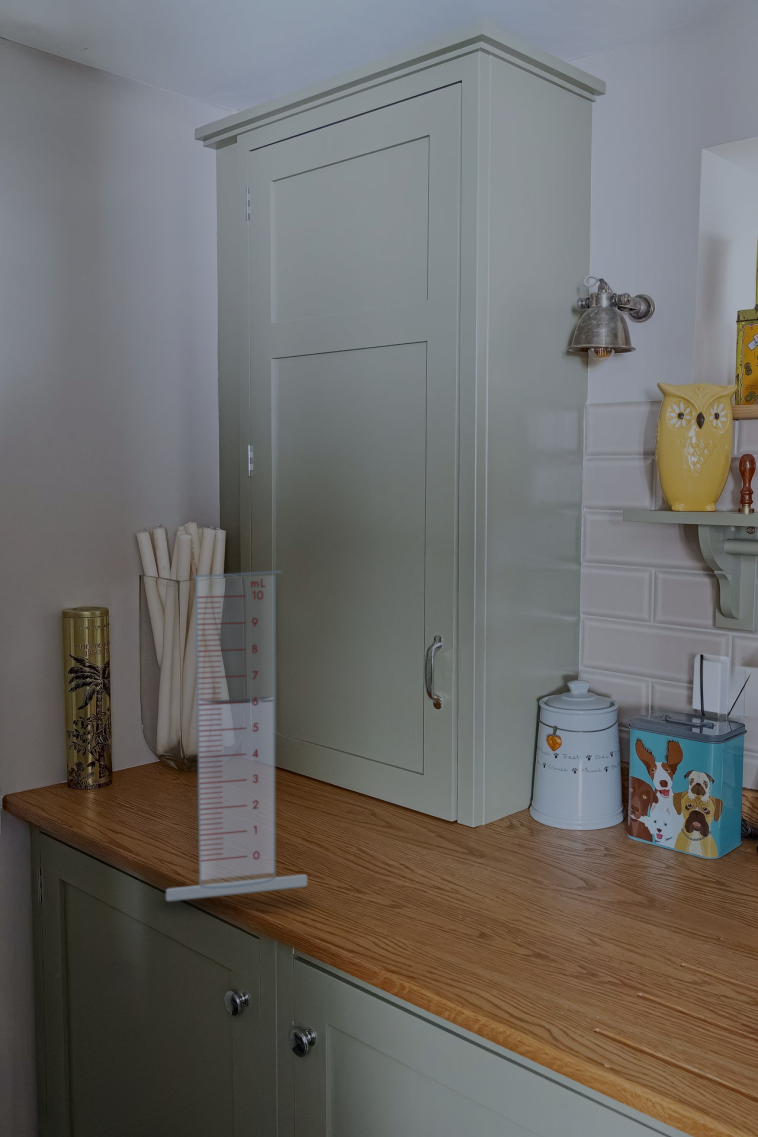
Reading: {"value": 6, "unit": "mL"}
